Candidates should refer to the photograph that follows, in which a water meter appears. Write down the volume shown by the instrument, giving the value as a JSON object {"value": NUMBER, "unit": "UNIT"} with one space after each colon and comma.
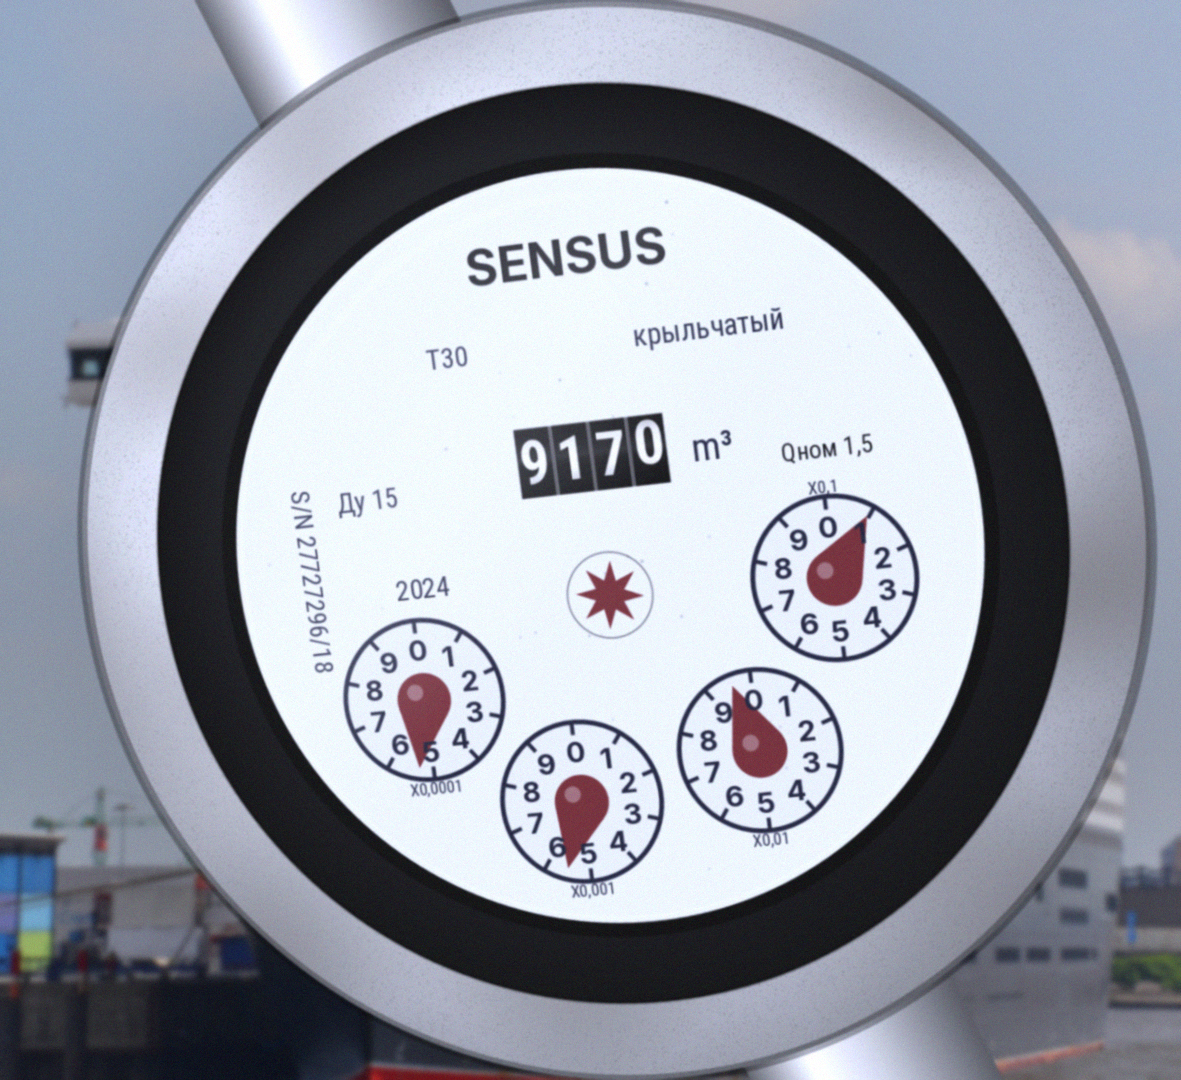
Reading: {"value": 9170.0955, "unit": "m³"}
